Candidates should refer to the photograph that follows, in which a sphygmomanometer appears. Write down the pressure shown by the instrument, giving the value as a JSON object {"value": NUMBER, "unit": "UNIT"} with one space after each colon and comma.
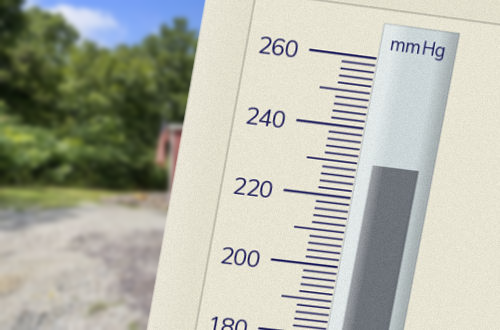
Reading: {"value": 230, "unit": "mmHg"}
